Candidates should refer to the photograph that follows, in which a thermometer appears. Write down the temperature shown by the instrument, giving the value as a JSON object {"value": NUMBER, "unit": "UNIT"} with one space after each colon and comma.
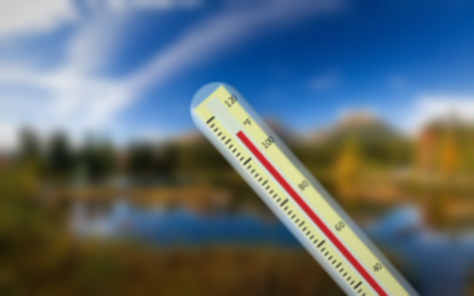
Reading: {"value": 110, "unit": "°F"}
